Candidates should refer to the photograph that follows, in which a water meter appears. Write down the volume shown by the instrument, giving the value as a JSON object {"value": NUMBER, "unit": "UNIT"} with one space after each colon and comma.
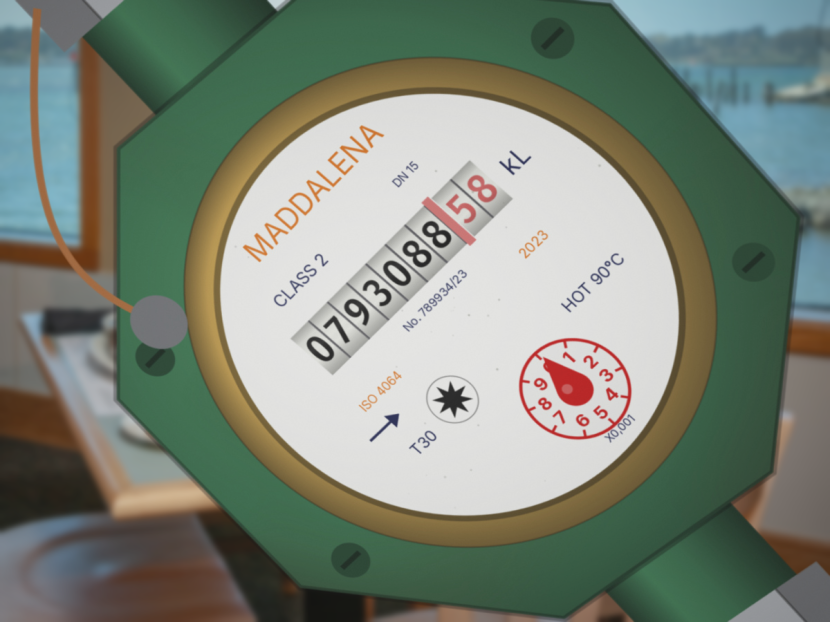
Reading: {"value": 793088.580, "unit": "kL"}
